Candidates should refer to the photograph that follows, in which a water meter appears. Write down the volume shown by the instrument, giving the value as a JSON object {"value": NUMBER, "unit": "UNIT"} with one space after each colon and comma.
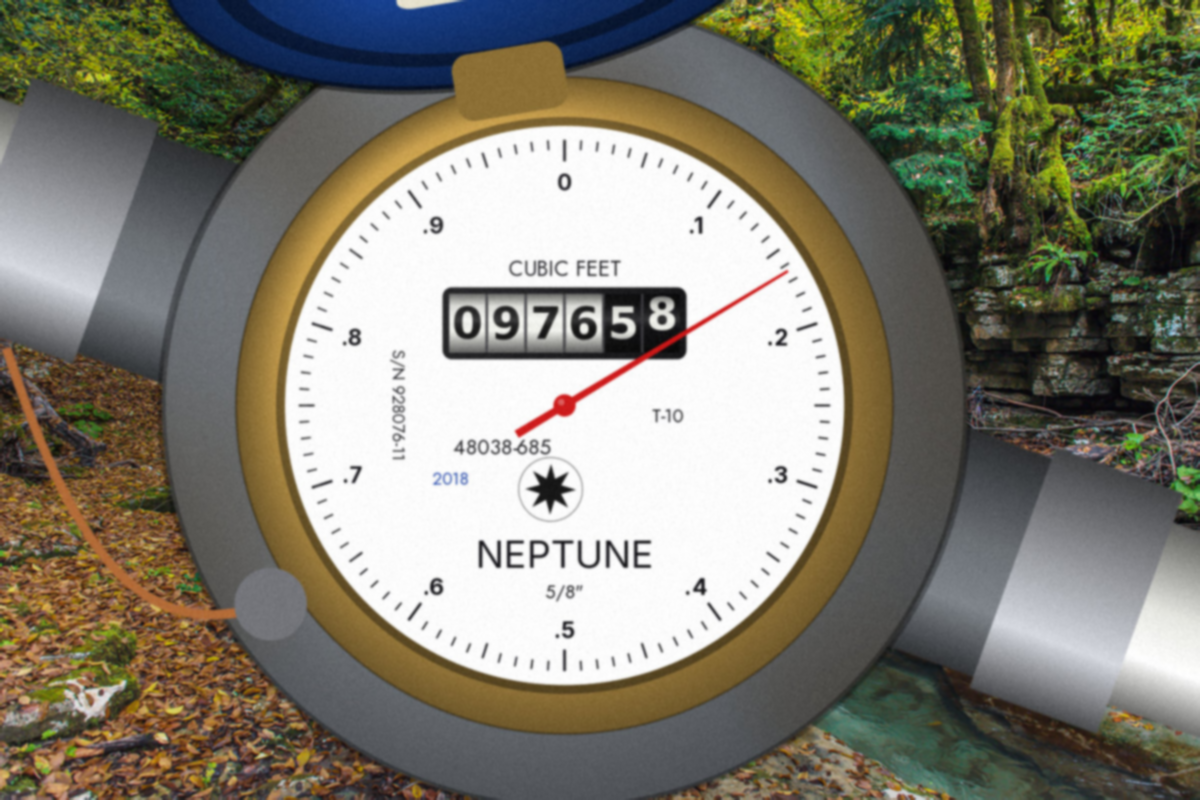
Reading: {"value": 97658.16, "unit": "ft³"}
